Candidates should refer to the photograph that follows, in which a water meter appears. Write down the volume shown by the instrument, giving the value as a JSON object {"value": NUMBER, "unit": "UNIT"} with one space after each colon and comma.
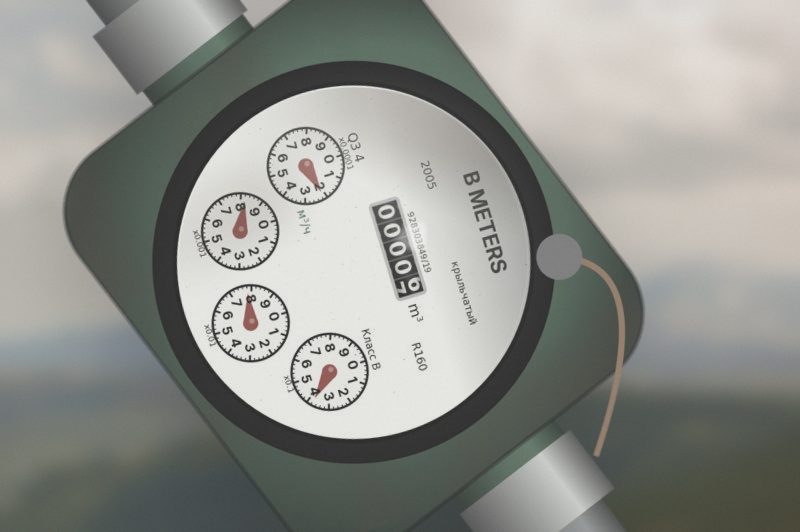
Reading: {"value": 6.3782, "unit": "m³"}
